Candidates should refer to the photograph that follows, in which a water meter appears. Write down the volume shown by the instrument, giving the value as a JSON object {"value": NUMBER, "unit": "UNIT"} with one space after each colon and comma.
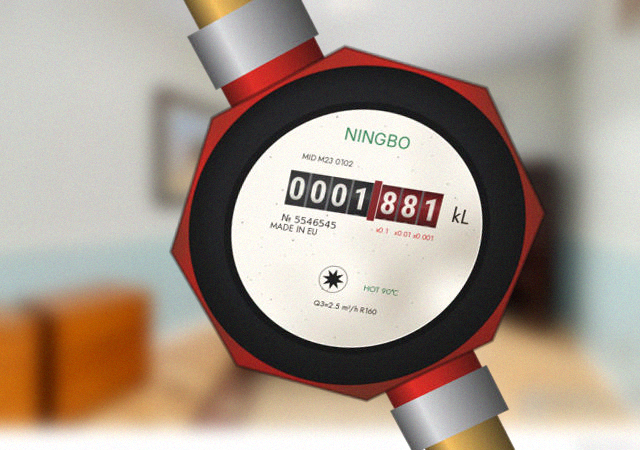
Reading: {"value": 1.881, "unit": "kL"}
